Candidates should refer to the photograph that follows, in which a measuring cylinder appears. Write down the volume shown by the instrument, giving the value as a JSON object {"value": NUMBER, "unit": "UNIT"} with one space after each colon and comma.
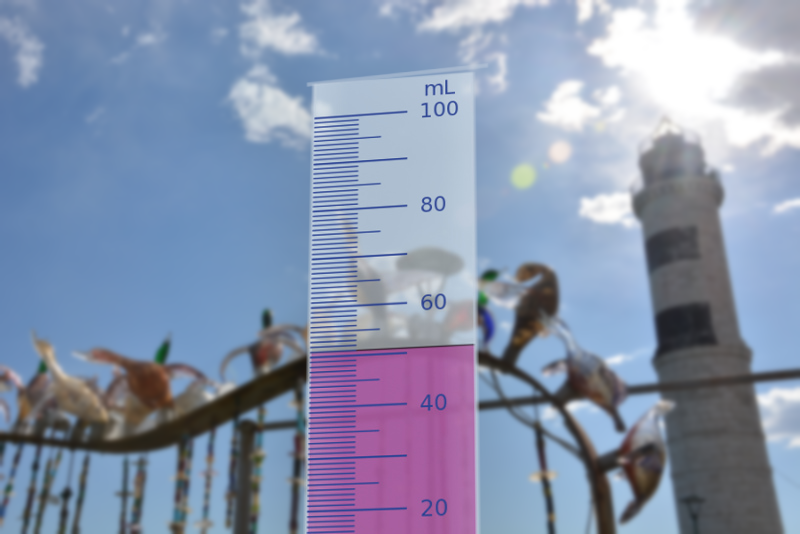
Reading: {"value": 51, "unit": "mL"}
